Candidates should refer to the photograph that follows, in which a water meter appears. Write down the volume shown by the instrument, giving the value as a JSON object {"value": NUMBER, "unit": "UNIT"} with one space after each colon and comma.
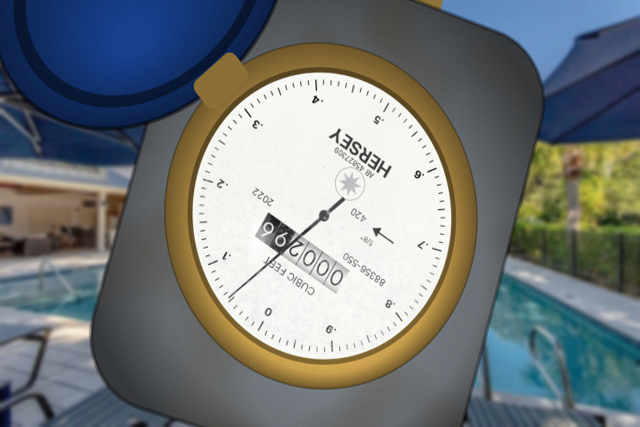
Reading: {"value": 296.05, "unit": "ft³"}
